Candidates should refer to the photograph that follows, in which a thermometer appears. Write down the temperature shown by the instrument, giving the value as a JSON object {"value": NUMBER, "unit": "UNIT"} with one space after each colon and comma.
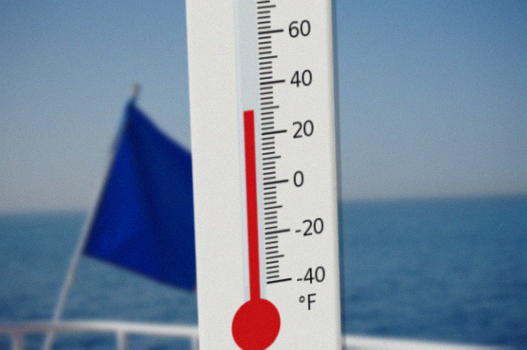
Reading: {"value": 30, "unit": "°F"}
